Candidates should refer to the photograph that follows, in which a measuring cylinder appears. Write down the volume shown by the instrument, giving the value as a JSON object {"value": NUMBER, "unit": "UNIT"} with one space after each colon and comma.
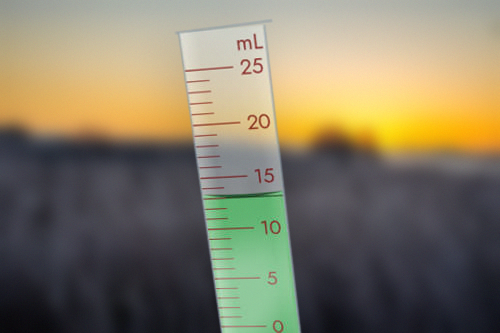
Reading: {"value": 13, "unit": "mL"}
